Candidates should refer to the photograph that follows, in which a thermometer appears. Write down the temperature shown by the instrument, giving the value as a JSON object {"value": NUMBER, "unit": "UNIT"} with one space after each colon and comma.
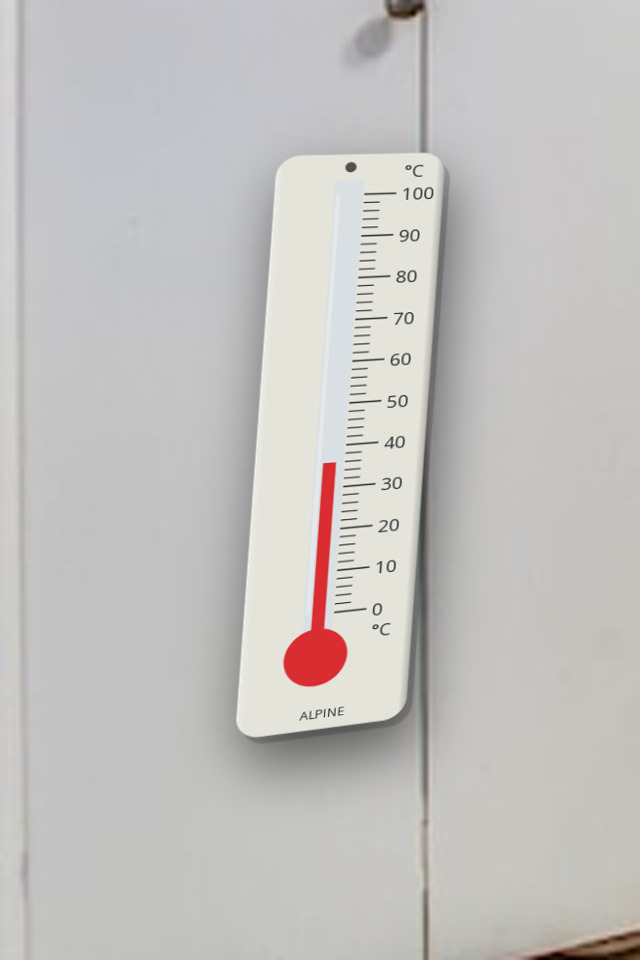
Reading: {"value": 36, "unit": "°C"}
